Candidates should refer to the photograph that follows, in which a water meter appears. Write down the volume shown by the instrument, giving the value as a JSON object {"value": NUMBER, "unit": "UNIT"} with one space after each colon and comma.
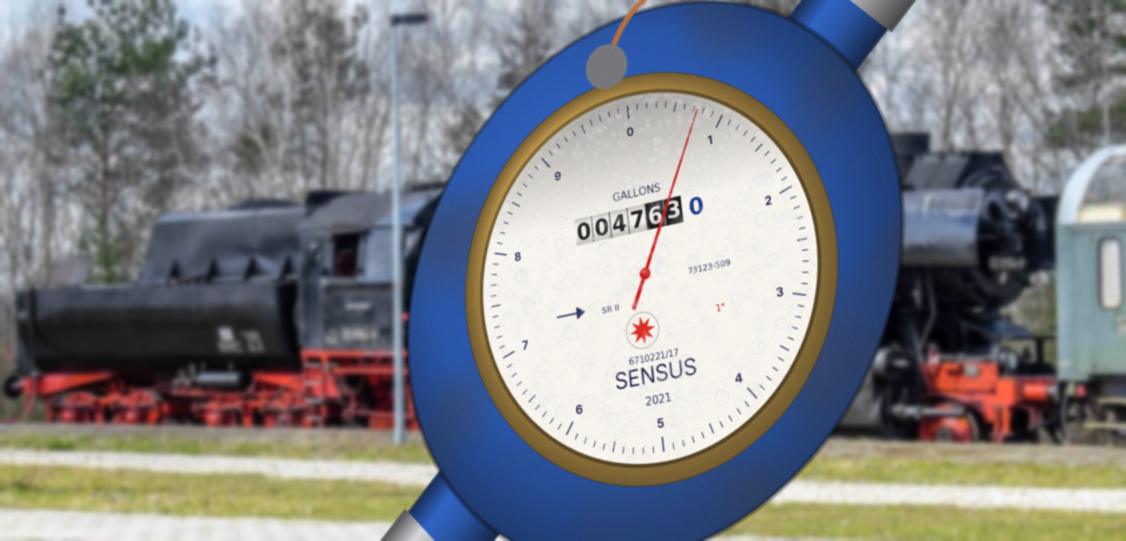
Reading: {"value": 47630.7, "unit": "gal"}
